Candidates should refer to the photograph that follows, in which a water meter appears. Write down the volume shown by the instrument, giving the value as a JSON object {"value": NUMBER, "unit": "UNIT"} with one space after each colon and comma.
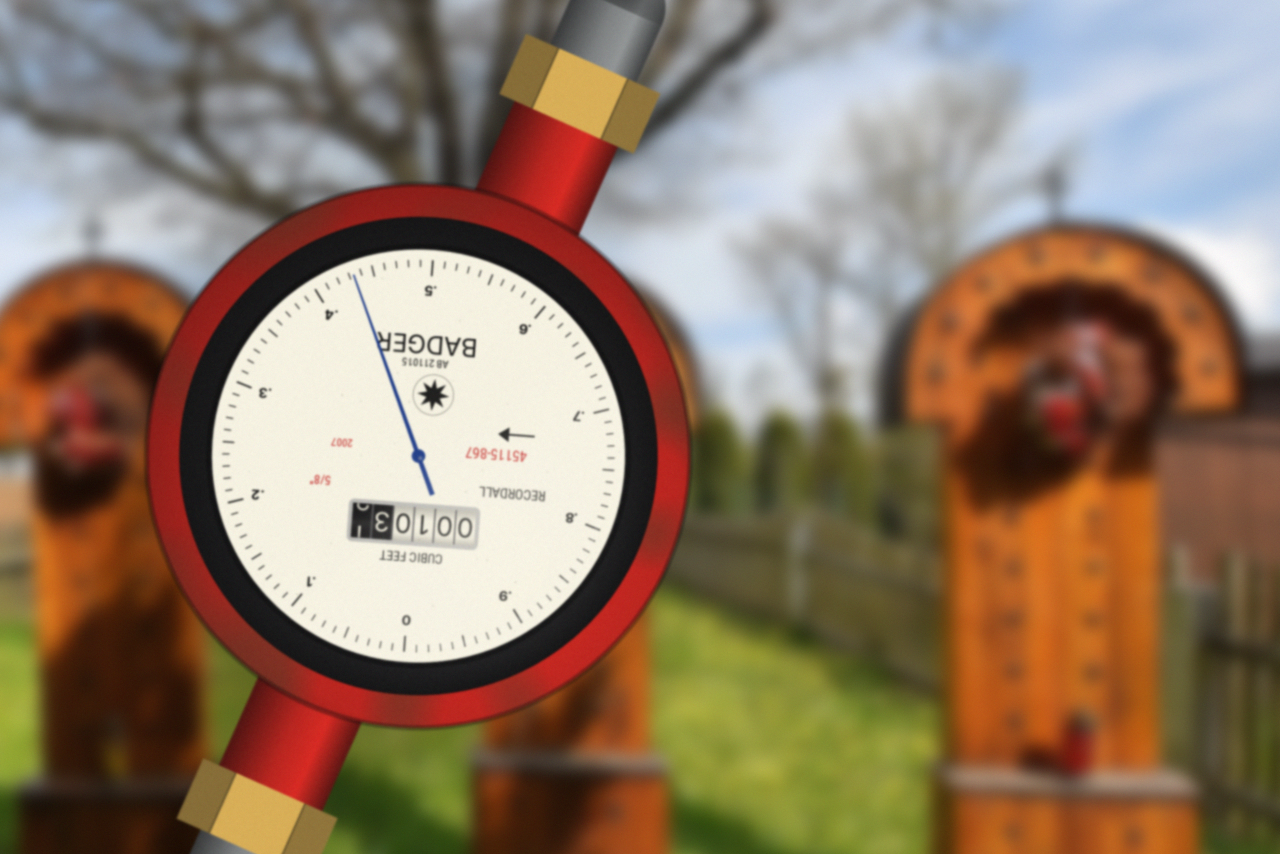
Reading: {"value": 1031.43, "unit": "ft³"}
